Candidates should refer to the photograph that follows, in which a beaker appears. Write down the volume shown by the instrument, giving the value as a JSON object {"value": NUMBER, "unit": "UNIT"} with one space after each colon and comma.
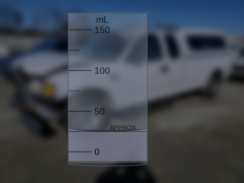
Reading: {"value": 25, "unit": "mL"}
